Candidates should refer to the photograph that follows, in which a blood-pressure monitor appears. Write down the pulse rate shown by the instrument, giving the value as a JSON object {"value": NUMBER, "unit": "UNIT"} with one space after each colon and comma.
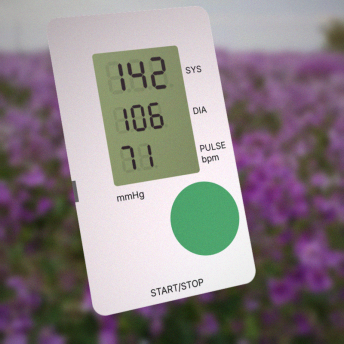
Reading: {"value": 71, "unit": "bpm"}
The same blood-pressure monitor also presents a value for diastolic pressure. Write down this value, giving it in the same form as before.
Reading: {"value": 106, "unit": "mmHg"}
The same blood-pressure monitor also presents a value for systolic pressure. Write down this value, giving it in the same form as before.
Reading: {"value": 142, "unit": "mmHg"}
